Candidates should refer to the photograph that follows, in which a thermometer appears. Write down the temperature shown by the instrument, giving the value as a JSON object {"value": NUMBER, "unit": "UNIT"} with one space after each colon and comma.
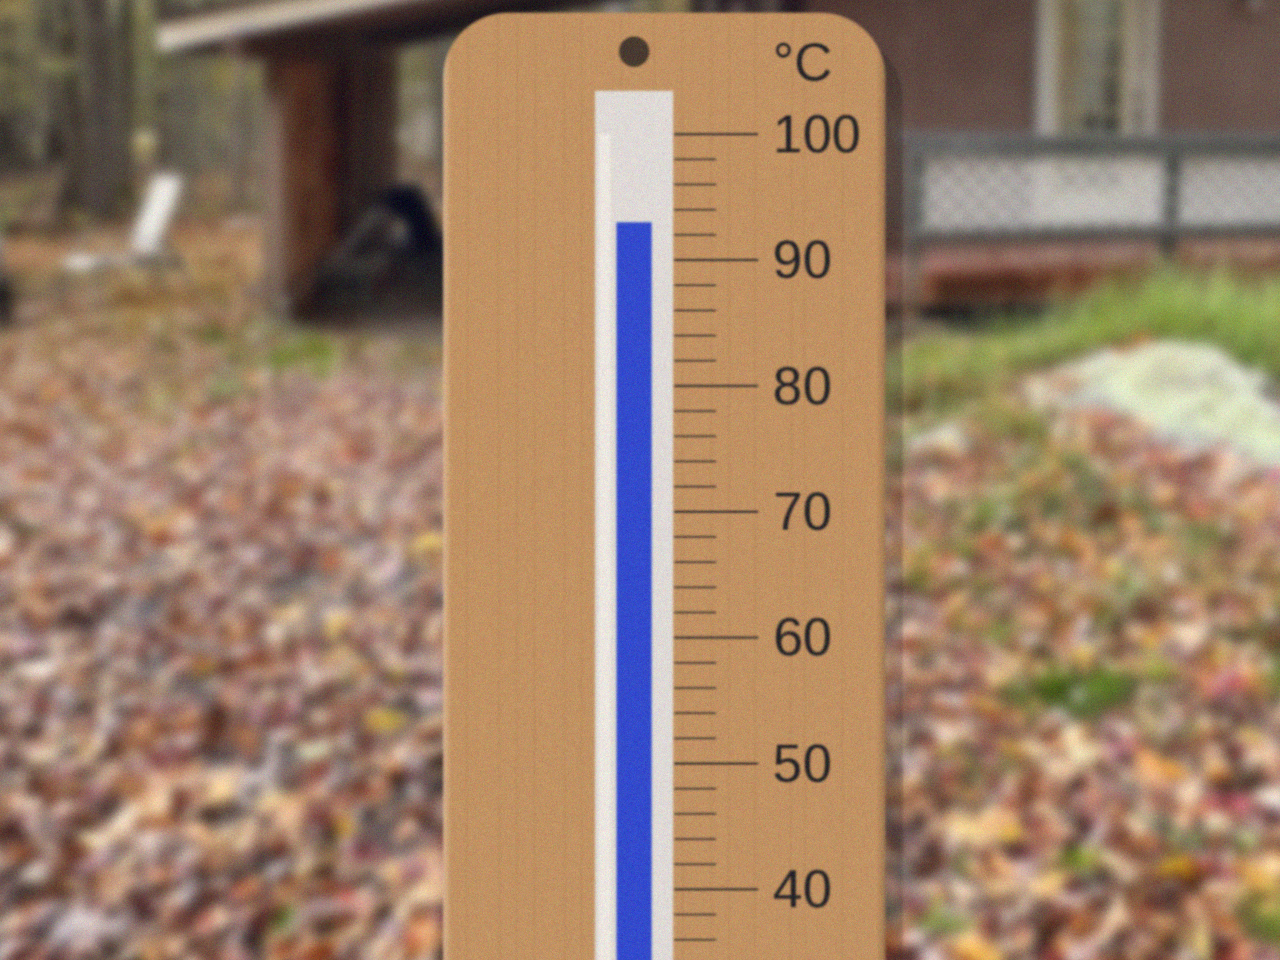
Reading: {"value": 93, "unit": "°C"}
